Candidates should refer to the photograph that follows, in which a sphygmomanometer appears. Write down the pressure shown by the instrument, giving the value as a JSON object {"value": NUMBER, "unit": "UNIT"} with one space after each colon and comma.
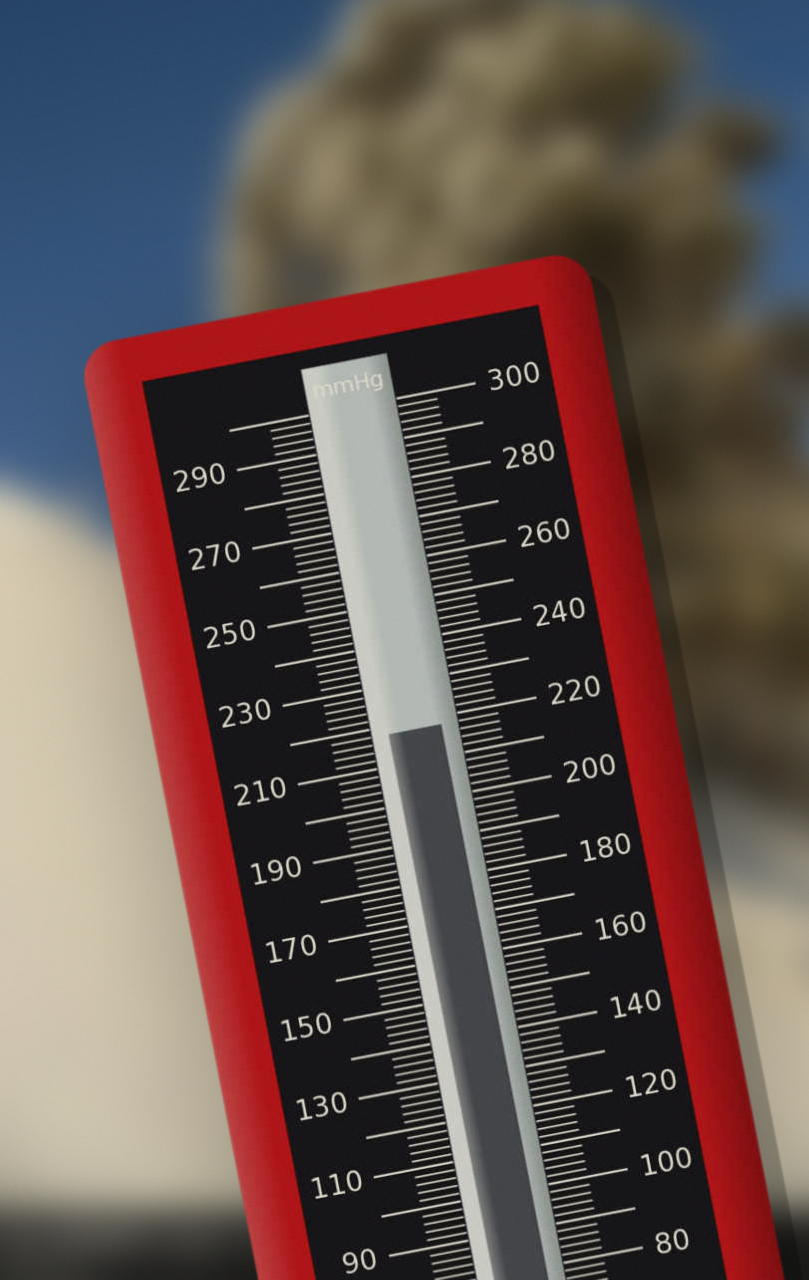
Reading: {"value": 218, "unit": "mmHg"}
